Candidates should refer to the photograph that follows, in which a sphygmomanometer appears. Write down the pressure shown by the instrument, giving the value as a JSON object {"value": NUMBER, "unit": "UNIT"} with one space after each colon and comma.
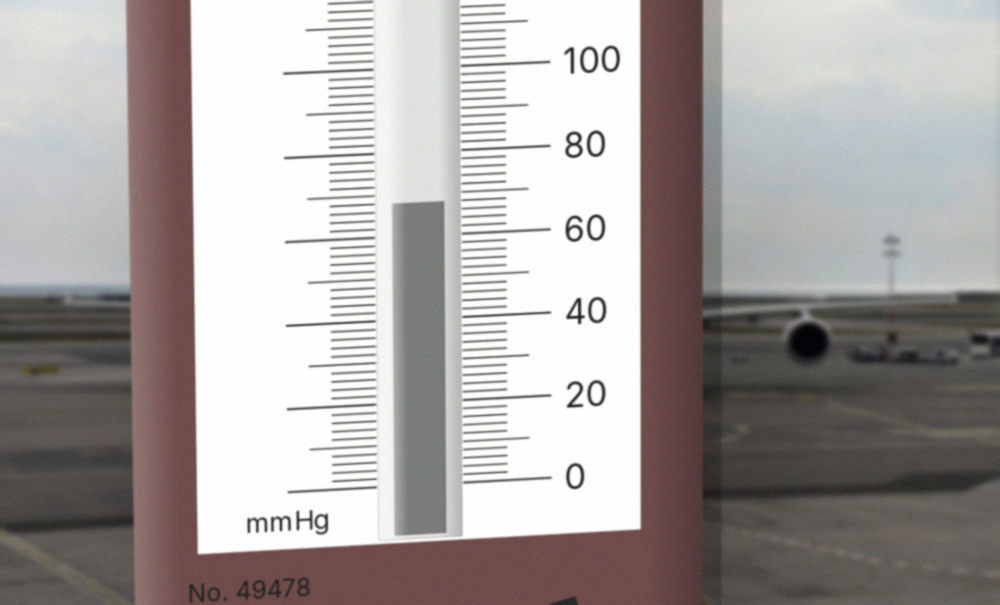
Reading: {"value": 68, "unit": "mmHg"}
